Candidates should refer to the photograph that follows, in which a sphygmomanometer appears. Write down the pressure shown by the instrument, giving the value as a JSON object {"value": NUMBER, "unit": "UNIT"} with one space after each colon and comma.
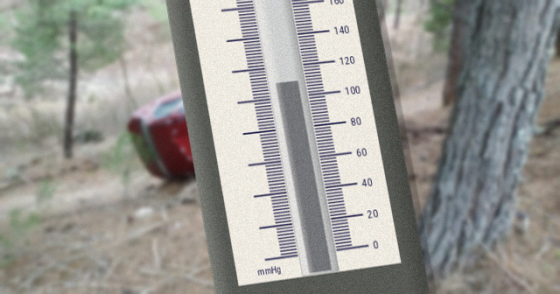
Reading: {"value": 110, "unit": "mmHg"}
